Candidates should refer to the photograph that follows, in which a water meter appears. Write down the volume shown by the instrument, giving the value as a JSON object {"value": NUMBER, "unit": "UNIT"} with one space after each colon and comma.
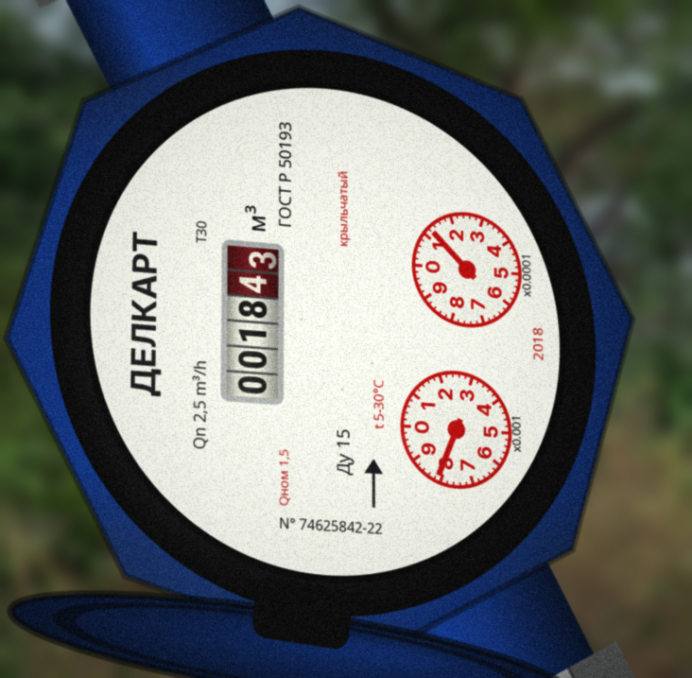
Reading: {"value": 18.4281, "unit": "m³"}
